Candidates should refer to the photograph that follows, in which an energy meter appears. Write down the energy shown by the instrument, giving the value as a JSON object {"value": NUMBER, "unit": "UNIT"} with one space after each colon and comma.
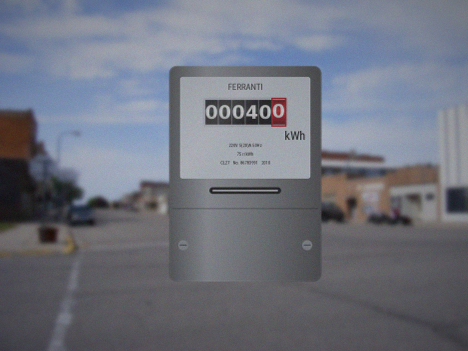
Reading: {"value": 40.0, "unit": "kWh"}
